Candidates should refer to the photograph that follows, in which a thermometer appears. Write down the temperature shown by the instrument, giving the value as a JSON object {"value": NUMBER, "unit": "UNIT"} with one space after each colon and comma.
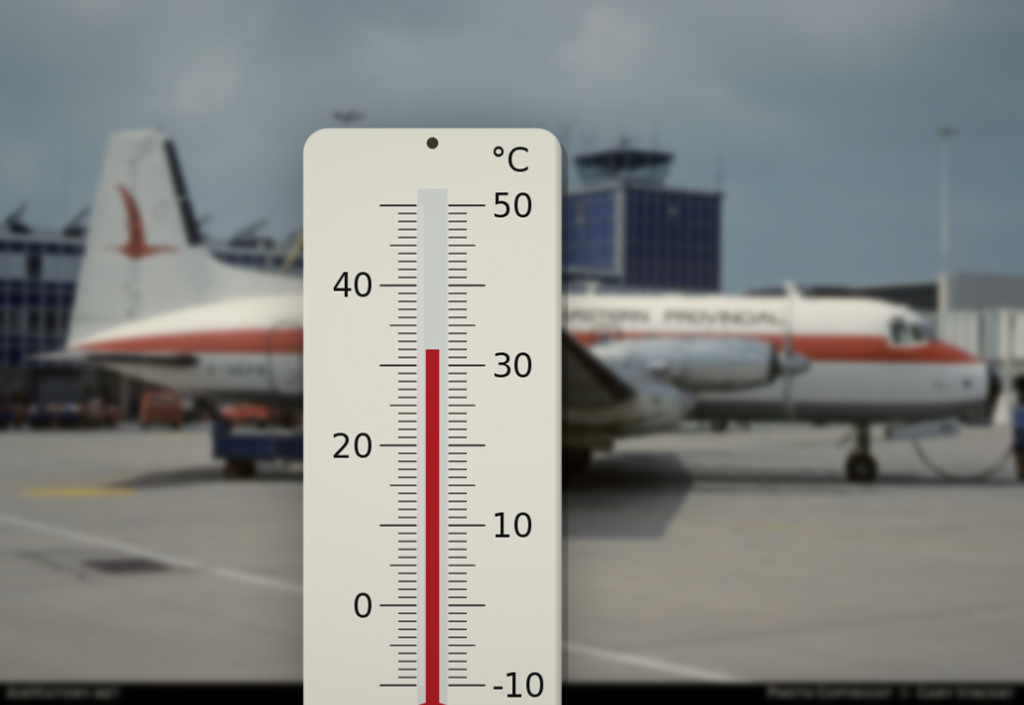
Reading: {"value": 32, "unit": "°C"}
